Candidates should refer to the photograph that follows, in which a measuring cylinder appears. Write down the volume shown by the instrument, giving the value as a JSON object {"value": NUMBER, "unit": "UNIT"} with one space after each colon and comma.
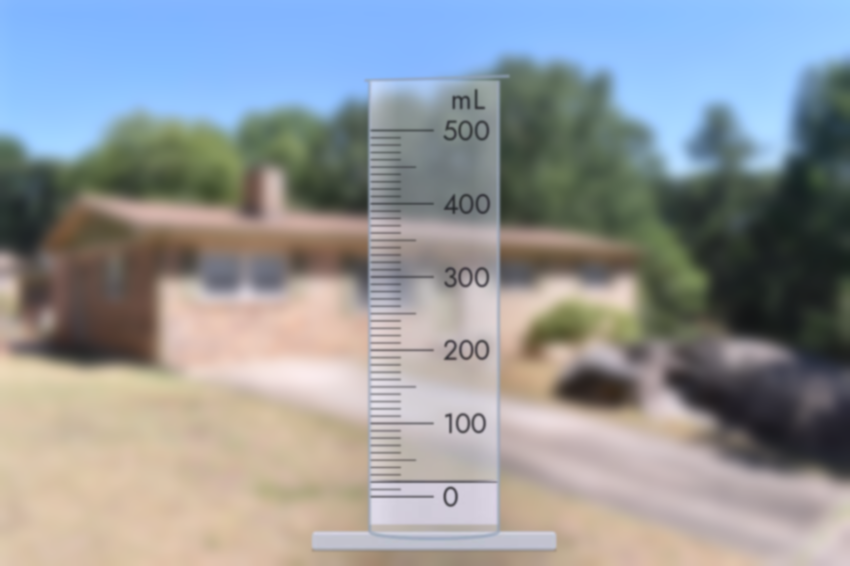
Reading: {"value": 20, "unit": "mL"}
